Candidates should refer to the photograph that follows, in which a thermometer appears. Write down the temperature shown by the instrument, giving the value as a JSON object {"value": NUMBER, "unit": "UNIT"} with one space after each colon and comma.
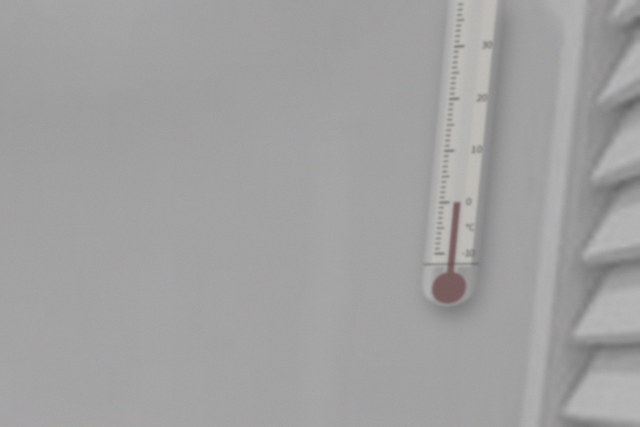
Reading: {"value": 0, "unit": "°C"}
